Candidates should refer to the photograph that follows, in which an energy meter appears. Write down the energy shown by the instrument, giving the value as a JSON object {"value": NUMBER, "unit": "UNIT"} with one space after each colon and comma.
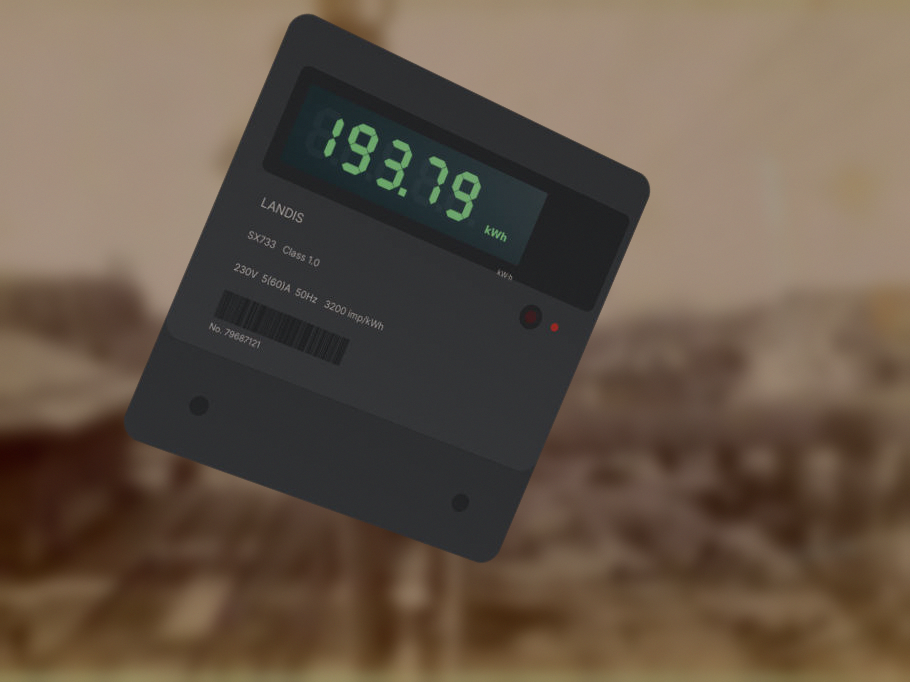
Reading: {"value": 193.79, "unit": "kWh"}
